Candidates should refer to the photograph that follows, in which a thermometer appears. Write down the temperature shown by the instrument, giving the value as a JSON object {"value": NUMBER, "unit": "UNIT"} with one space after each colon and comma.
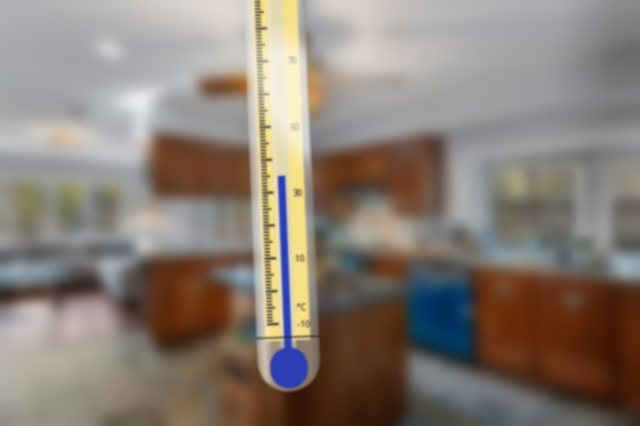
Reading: {"value": 35, "unit": "°C"}
